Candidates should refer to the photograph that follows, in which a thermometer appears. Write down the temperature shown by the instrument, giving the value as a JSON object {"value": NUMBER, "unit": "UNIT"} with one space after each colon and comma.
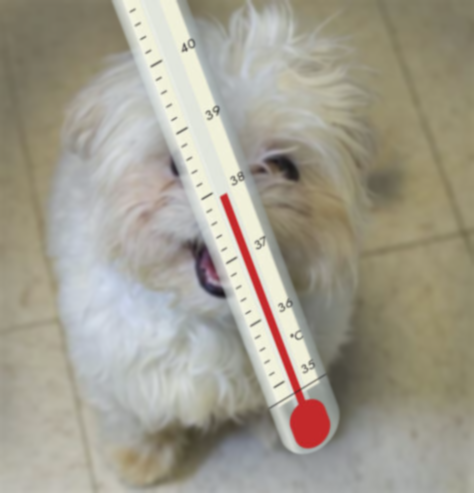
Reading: {"value": 37.9, "unit": "°C"}
